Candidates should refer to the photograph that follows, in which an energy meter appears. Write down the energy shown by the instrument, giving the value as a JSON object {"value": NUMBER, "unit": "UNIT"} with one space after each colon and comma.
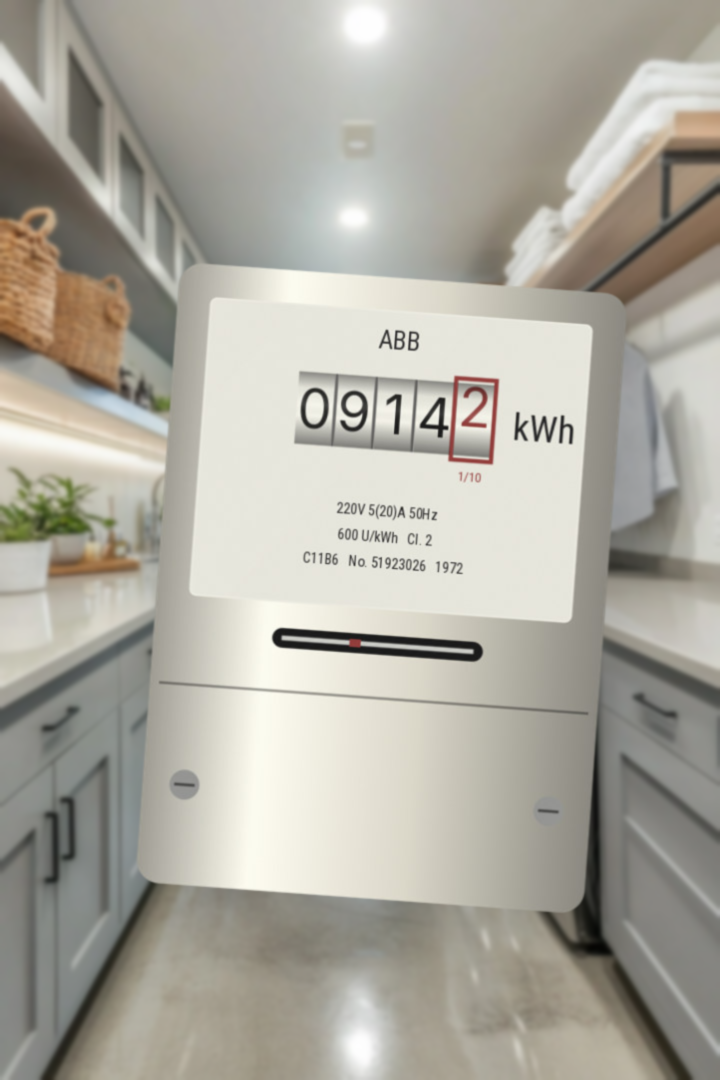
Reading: {"value": 914.2, "unit": "kWh"}
